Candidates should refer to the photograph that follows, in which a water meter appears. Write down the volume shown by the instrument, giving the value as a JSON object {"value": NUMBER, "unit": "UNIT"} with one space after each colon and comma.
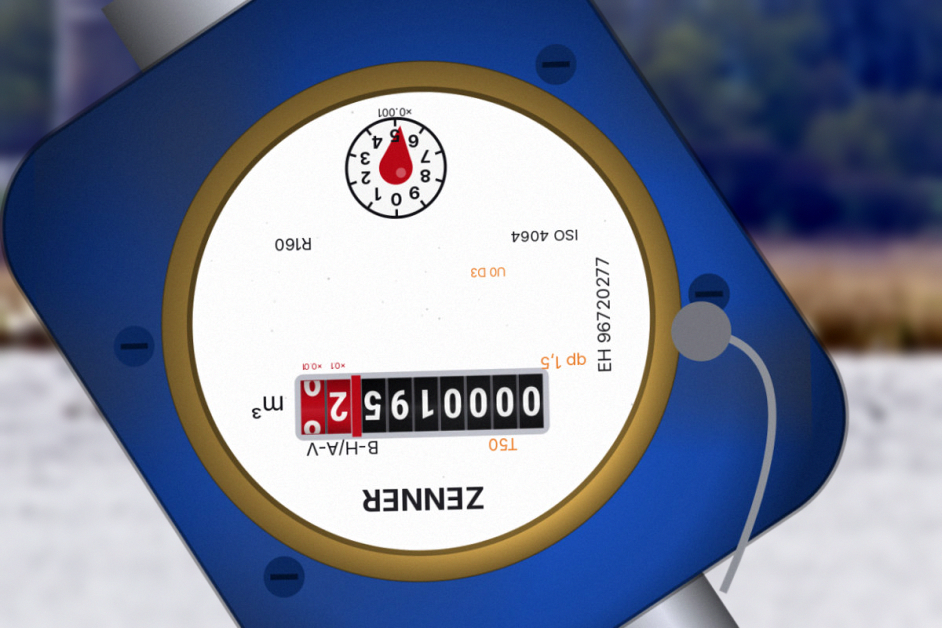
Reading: {"value": 195.285, "unit": "m³"}
